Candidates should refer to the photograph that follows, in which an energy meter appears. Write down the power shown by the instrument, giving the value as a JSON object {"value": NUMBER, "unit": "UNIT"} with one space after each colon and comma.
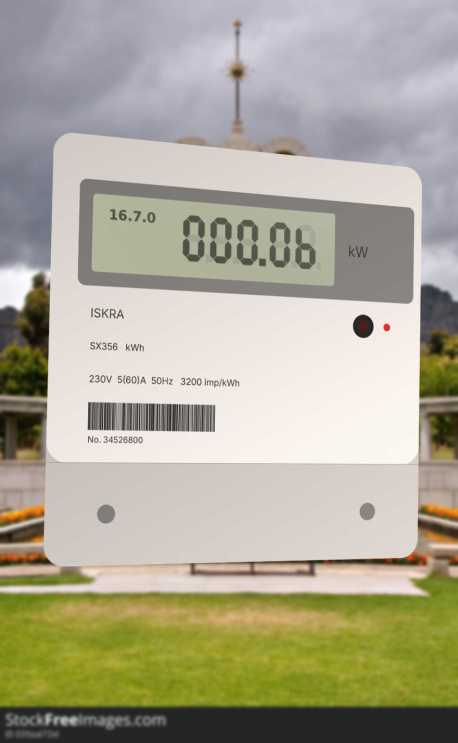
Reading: {"value": 0.06, "unit": "kW"}
